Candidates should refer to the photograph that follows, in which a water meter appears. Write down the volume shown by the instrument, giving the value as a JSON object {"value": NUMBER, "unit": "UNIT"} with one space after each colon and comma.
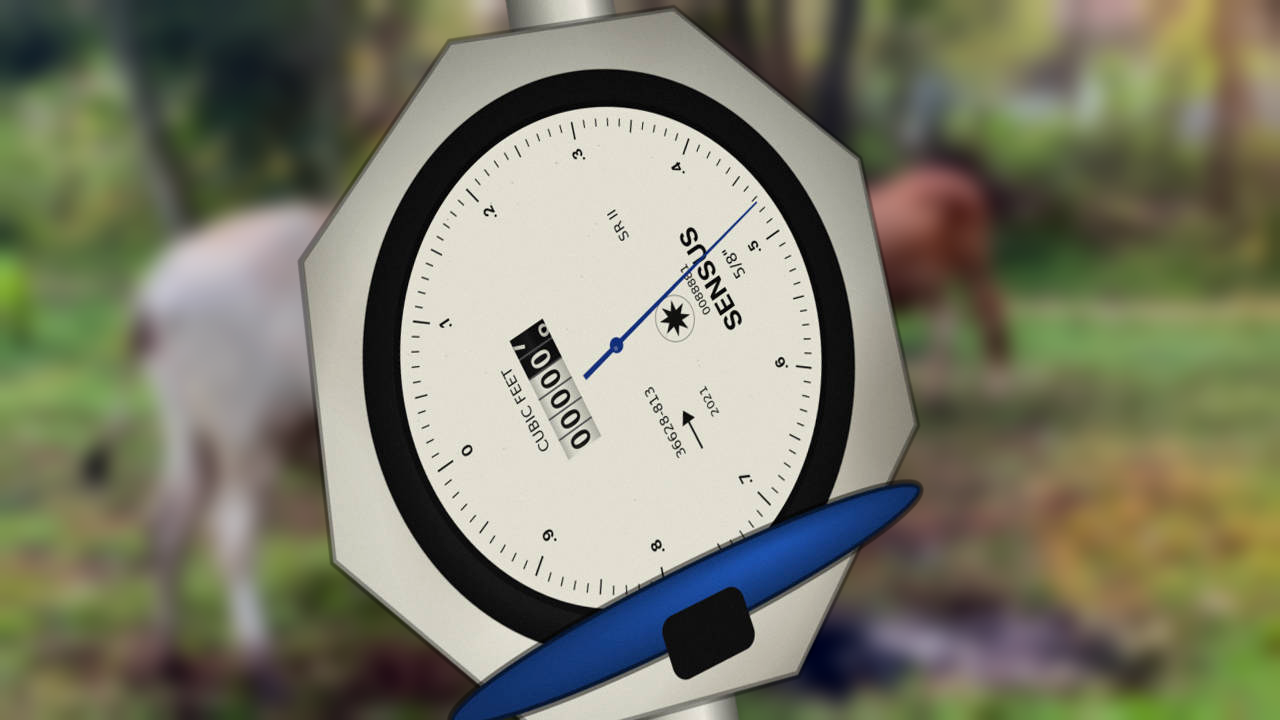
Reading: {"value": 7.47, "unit": "ft³"}
